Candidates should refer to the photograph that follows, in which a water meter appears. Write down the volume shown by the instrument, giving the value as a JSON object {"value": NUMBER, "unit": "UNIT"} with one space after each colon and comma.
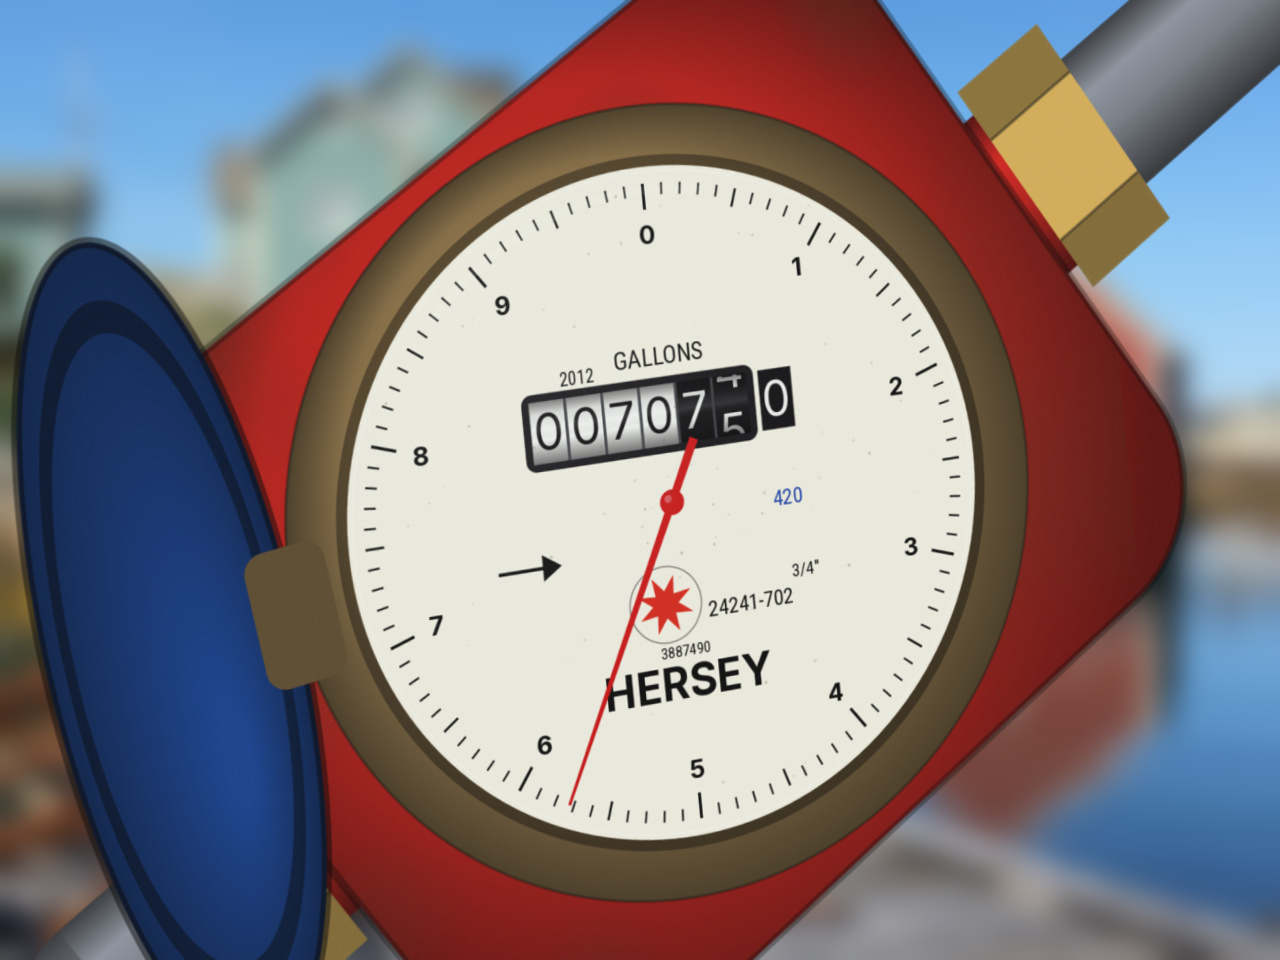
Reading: {"value": 70745.7, "unit": "gal"}
